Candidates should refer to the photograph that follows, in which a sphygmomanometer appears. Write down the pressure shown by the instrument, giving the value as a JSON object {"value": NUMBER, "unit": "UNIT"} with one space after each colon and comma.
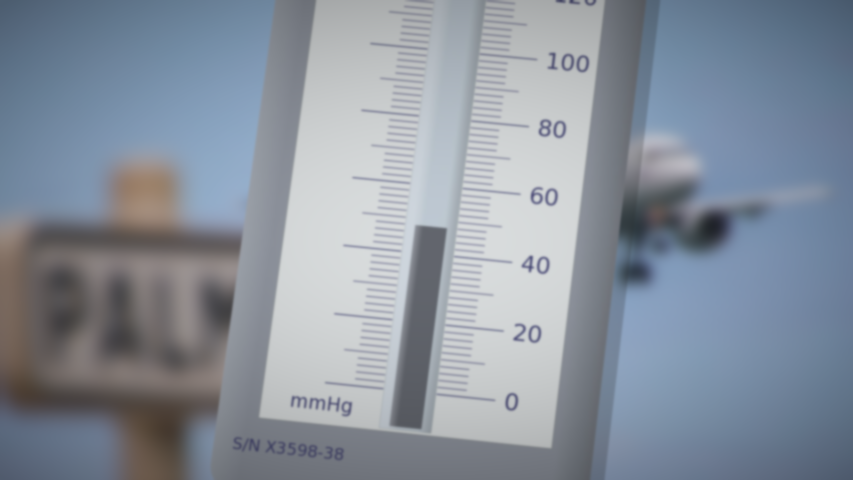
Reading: {"value": 48, "unit": "mmHg"}
